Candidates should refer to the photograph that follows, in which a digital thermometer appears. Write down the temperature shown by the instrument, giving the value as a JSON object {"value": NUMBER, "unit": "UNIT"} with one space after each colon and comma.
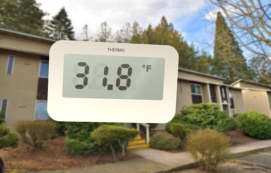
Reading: {"value": 31.8, "unit": "°F"}
